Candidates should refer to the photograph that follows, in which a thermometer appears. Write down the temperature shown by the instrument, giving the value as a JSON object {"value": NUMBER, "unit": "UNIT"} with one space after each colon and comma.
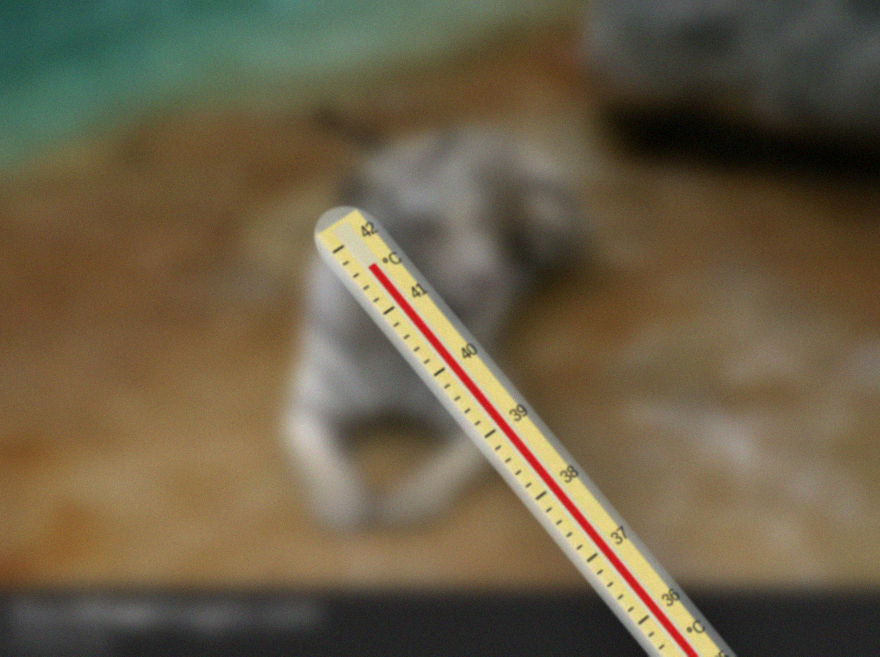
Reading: {"value": 41.6, "unit": "°C"}
